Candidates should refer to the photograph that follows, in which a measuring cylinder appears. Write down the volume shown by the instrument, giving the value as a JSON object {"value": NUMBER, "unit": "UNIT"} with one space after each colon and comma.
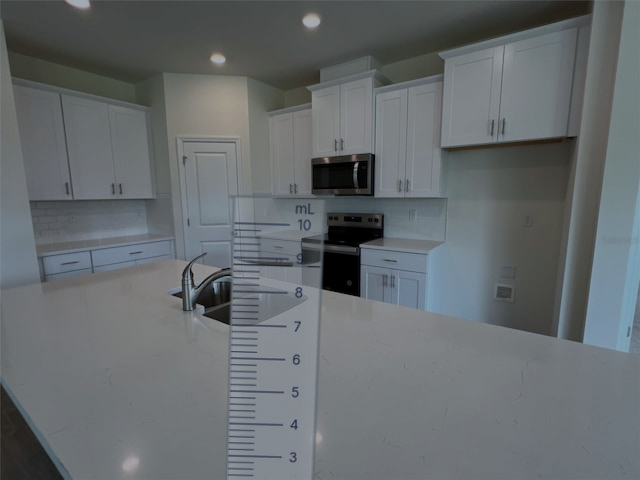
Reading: {"value": 8.8, "unit": "mL"}
